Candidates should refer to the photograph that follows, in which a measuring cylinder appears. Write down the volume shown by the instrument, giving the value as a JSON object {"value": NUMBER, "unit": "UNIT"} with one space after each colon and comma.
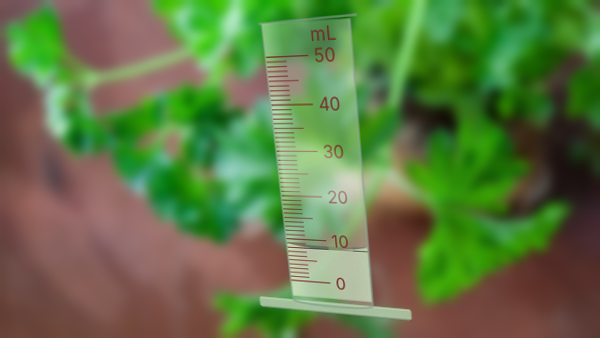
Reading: {"value": 8, "unit": "mL"}
